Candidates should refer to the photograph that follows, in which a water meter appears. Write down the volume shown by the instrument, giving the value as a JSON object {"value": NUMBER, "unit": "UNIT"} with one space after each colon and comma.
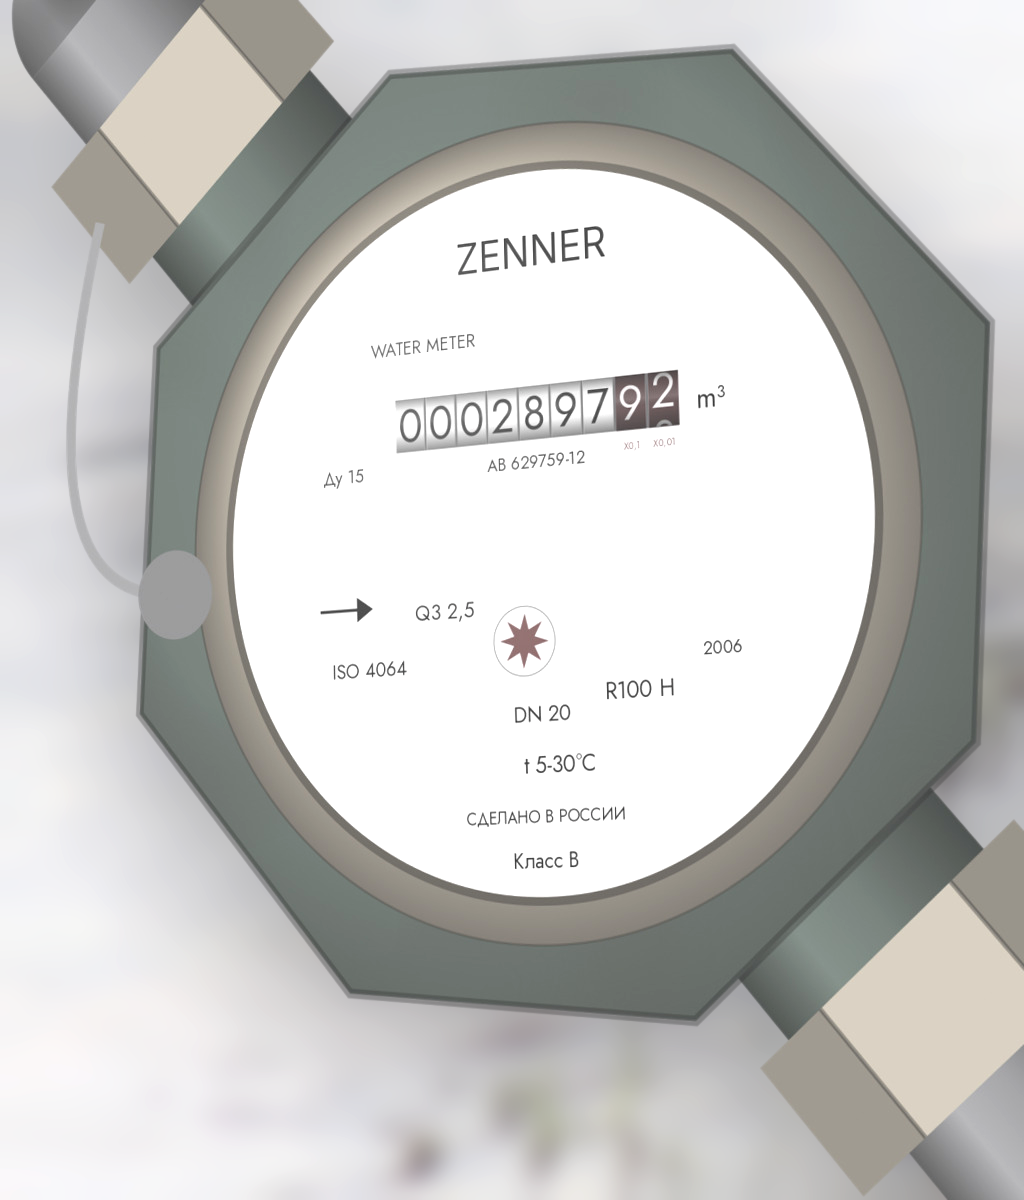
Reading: {"value": 2897.92, "unit": "m³"}
